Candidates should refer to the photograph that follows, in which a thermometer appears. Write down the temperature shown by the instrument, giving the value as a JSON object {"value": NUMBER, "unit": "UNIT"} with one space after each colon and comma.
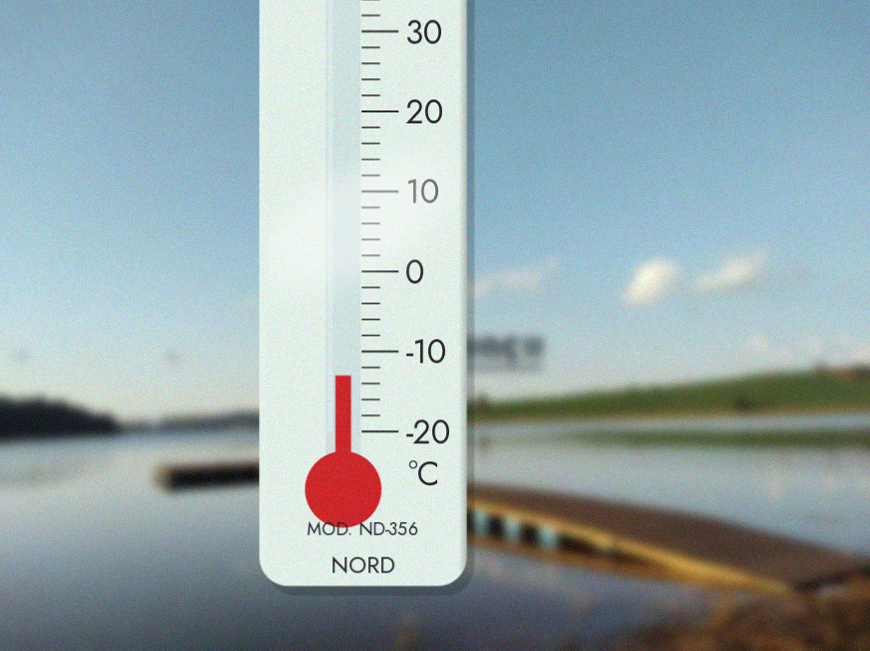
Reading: {"value": -13, "unit": "°C"}
